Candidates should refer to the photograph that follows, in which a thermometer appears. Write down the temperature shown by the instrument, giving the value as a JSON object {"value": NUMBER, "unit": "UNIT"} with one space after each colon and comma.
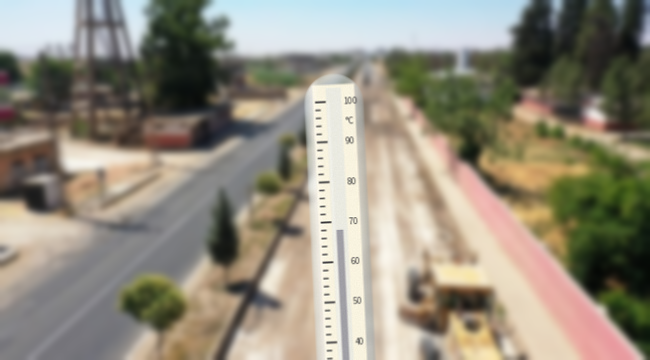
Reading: {"value": 68, "unit": "°C"}
